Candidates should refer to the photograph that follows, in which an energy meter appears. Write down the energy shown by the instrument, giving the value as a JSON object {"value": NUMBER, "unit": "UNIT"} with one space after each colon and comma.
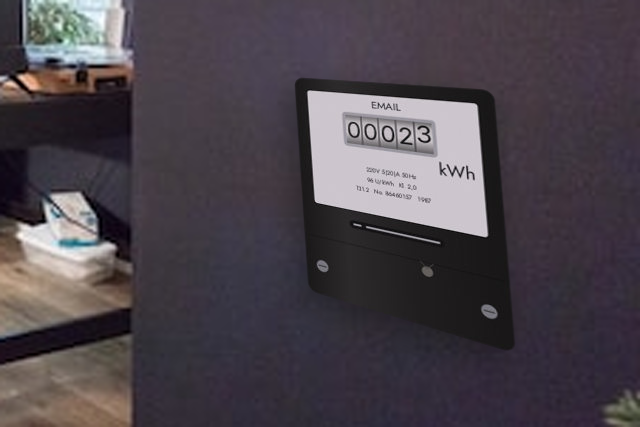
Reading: {"value": 23, "unit": "kWh"}
